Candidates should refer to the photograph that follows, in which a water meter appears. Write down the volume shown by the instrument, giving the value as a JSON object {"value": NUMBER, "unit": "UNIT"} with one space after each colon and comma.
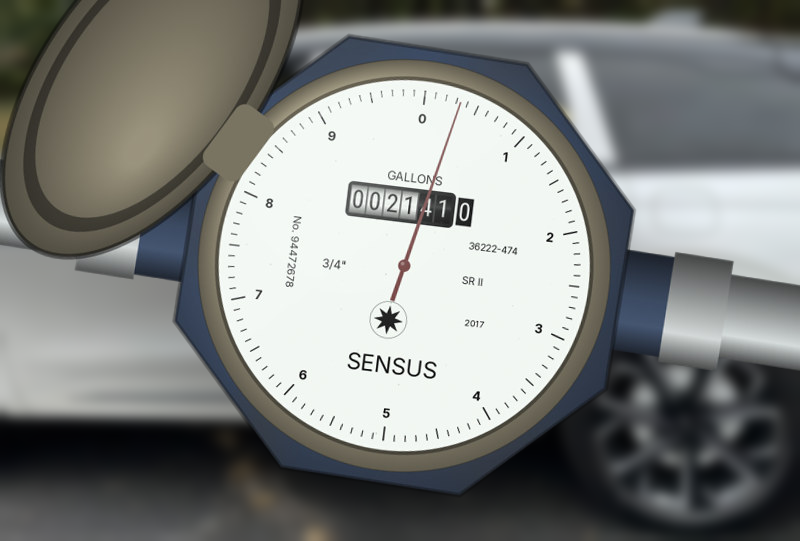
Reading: {"value": 21410.3, "unit": "gal"}
